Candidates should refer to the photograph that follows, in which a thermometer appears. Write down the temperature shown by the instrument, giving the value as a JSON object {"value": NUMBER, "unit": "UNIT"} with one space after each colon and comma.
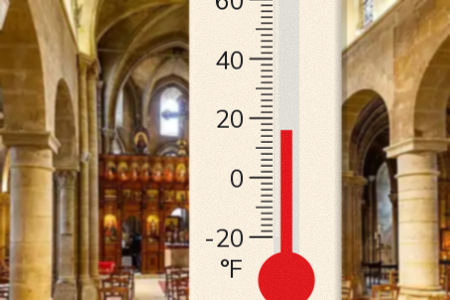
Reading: {"value": 16, "unit": "°F"}
